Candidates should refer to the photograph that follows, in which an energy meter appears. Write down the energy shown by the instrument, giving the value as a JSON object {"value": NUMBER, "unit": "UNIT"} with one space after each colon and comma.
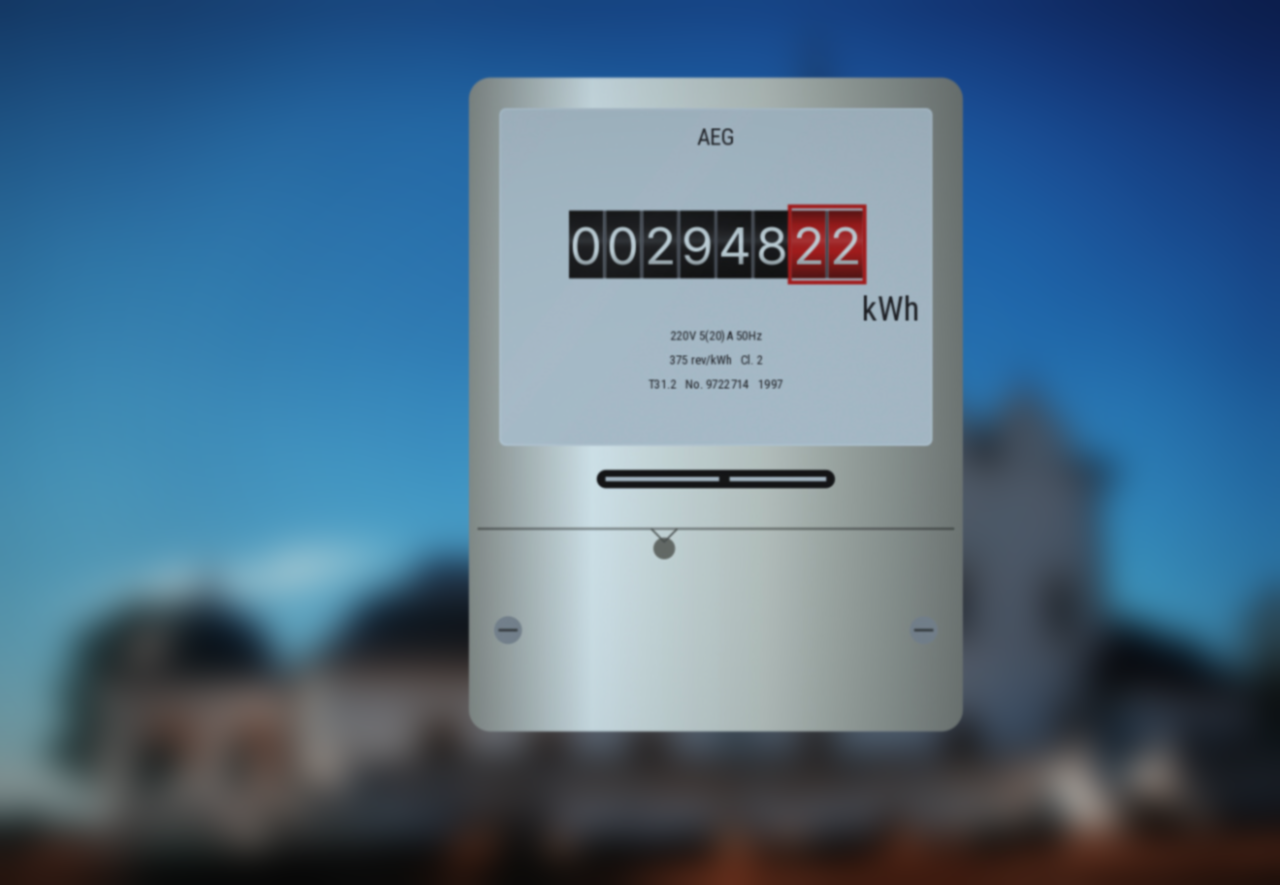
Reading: {"value": 2948.22, "unit": "kWh"}
